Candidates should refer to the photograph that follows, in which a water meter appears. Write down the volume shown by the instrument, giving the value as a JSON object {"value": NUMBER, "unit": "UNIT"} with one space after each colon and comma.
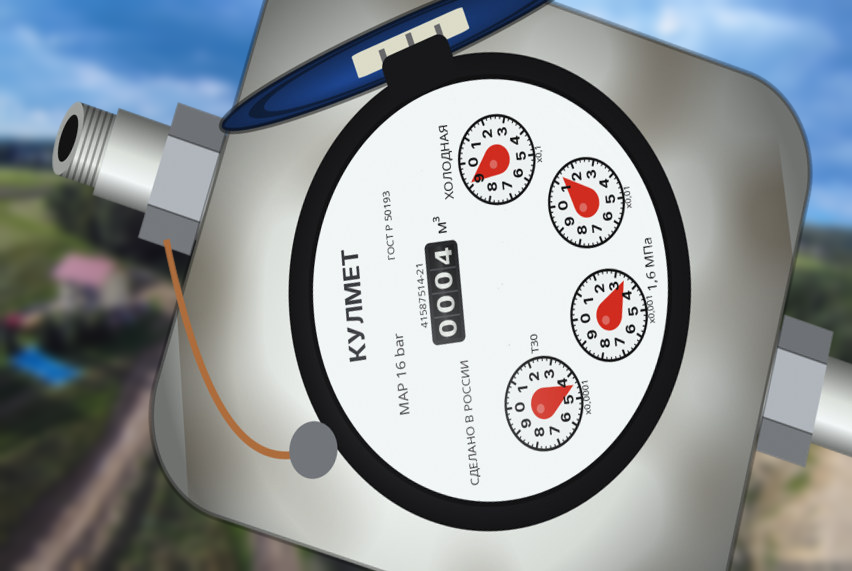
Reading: {"value": 3.9134, "unit": "m³"}
